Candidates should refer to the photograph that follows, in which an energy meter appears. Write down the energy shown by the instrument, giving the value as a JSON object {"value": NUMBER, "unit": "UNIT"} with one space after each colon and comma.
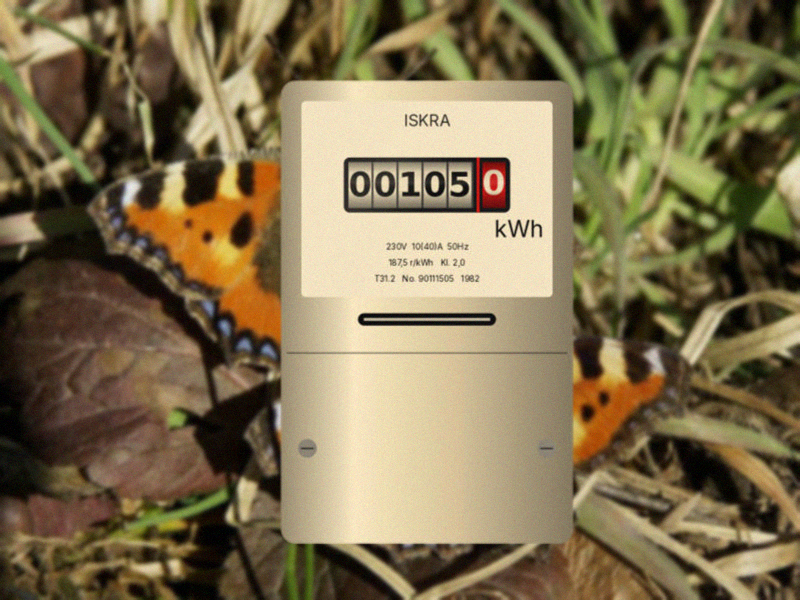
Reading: {"value": 105.0, "unit": "kWh"}
